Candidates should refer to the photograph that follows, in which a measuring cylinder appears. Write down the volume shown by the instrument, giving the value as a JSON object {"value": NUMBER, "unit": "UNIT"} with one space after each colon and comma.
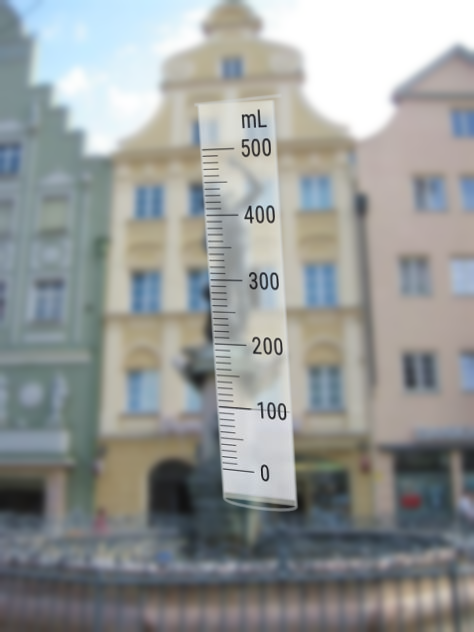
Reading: {"value": 100, "unit": "mL"}
